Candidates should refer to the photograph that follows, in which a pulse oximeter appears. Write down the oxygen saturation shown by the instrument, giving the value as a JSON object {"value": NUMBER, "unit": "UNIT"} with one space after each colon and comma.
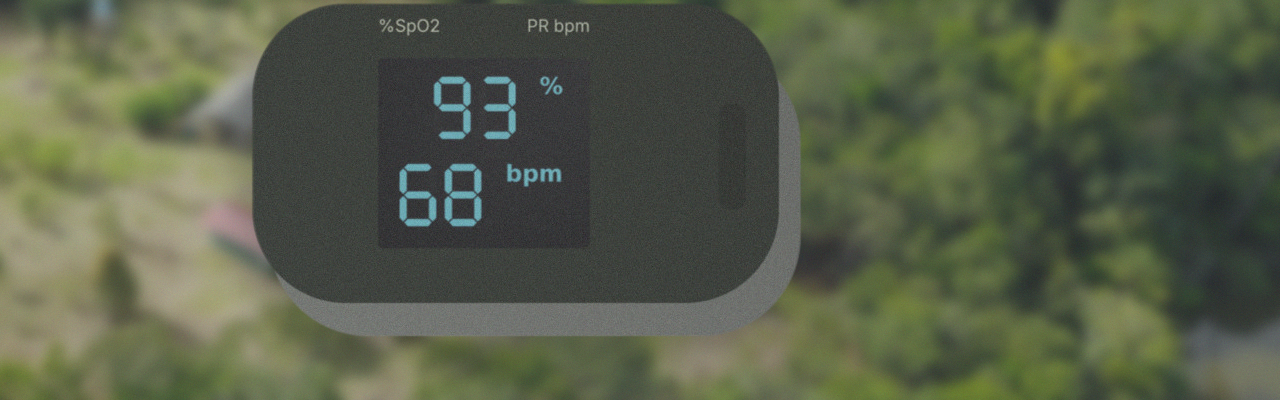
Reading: {"value": 93, "unit": "%"}
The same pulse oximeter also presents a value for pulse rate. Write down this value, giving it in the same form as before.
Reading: {"value": 68, "unit": "bpm"}
